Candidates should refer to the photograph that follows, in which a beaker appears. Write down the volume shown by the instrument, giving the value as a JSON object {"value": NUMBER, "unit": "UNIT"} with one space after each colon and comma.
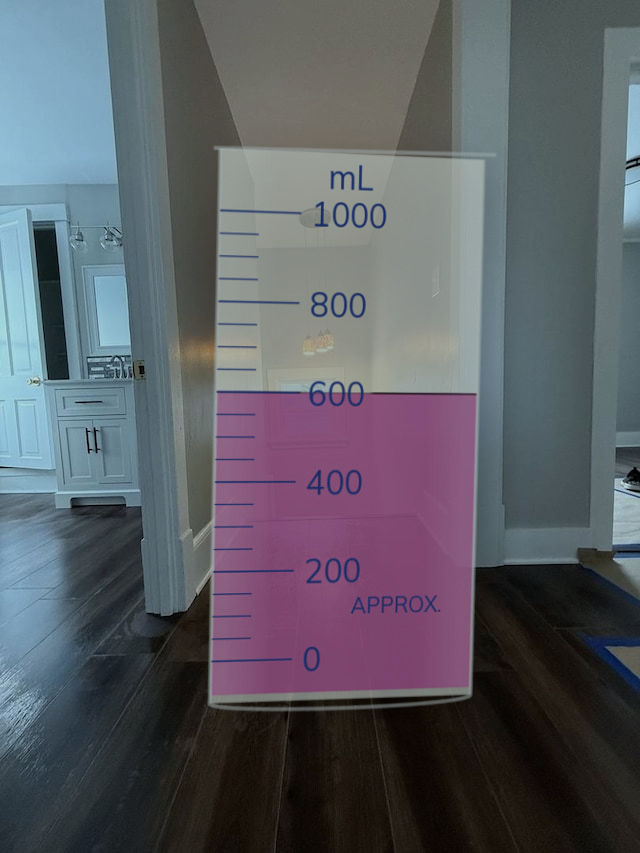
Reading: {"value": 600, "unit": "mL"}
